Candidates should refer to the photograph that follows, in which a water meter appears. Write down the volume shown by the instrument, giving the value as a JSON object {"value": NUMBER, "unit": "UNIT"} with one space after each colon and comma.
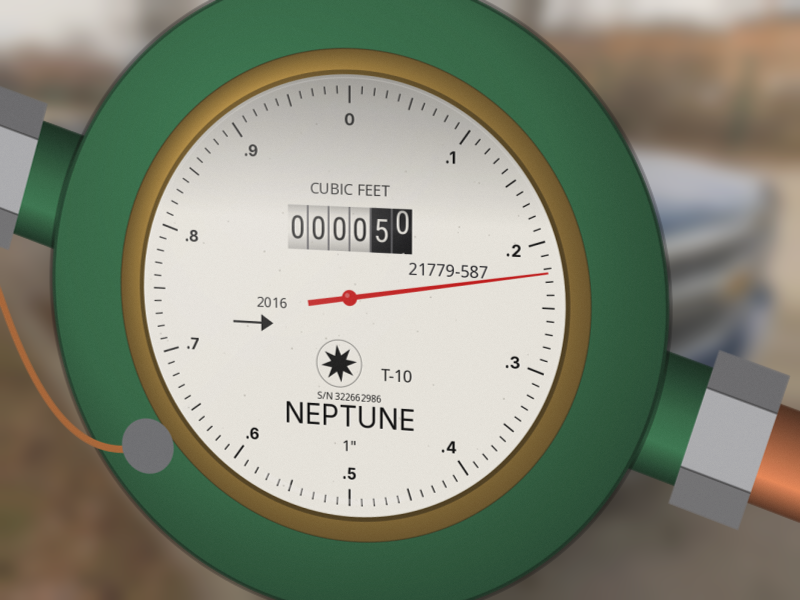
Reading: {"value": 50.22, "unit": "ft³"}
